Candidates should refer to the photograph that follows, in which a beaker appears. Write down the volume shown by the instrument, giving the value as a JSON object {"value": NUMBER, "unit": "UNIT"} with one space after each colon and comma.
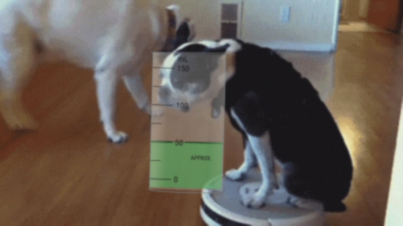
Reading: {"value": 50, "unit": "mL"}
